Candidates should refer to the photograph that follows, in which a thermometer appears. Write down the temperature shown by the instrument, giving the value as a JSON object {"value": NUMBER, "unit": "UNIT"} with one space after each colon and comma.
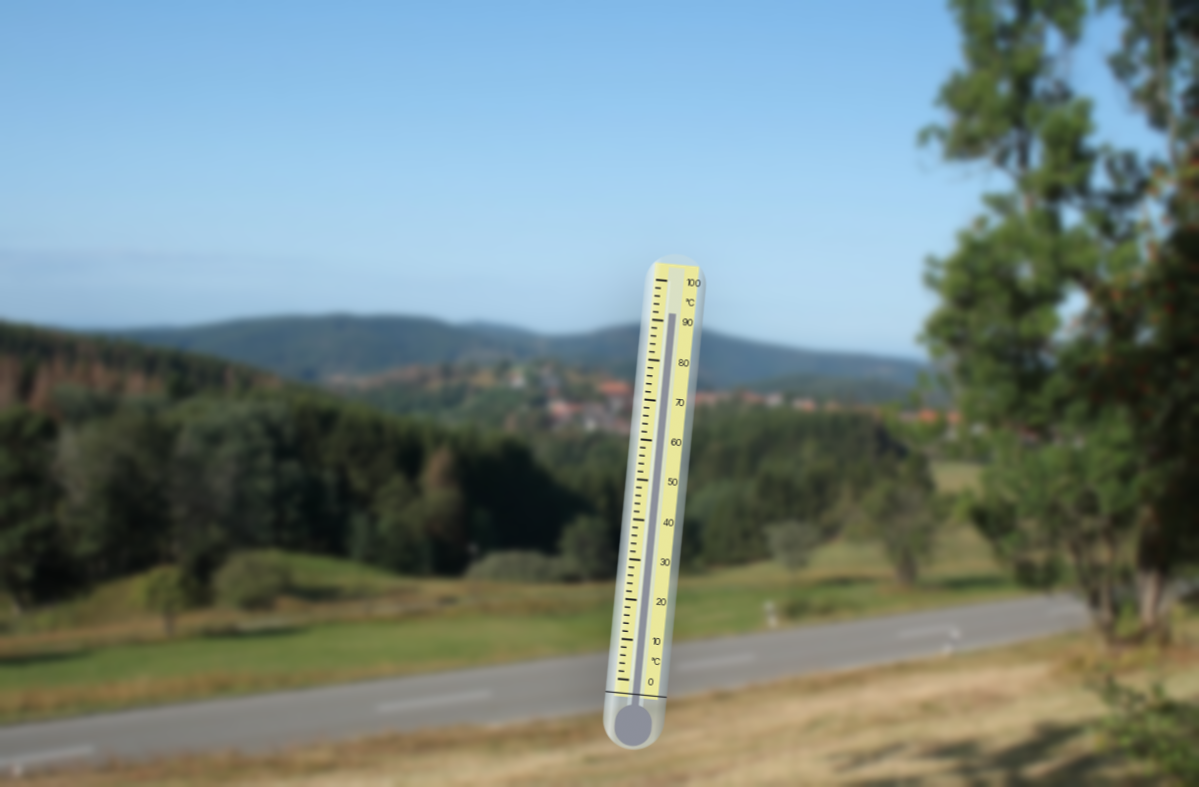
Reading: {"value": 92, "unit": "°C"}
